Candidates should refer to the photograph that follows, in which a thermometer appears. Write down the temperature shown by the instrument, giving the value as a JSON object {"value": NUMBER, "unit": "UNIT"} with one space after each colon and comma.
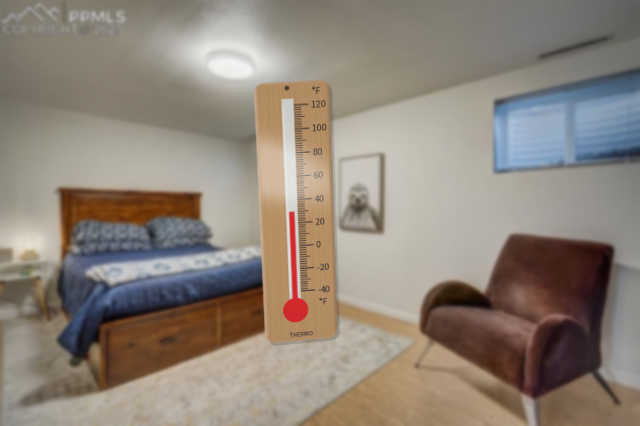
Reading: {"value": 30, "unit": "°F"}
